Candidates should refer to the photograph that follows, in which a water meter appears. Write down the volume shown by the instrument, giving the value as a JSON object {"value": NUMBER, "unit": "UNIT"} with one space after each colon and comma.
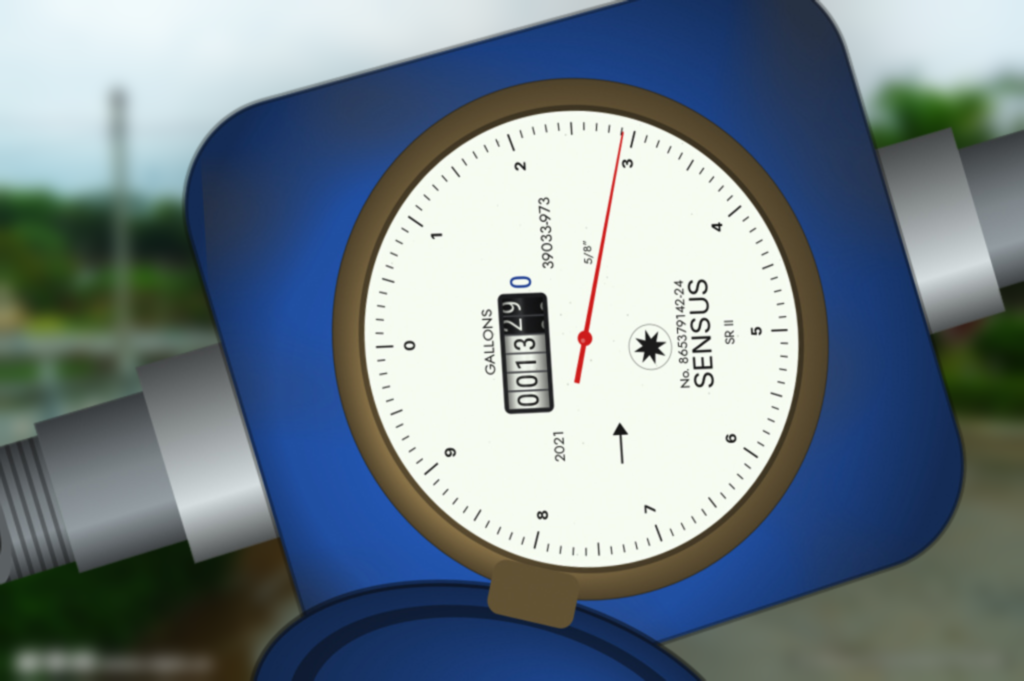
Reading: {"value": 13292.9, "unit": "gal"}
